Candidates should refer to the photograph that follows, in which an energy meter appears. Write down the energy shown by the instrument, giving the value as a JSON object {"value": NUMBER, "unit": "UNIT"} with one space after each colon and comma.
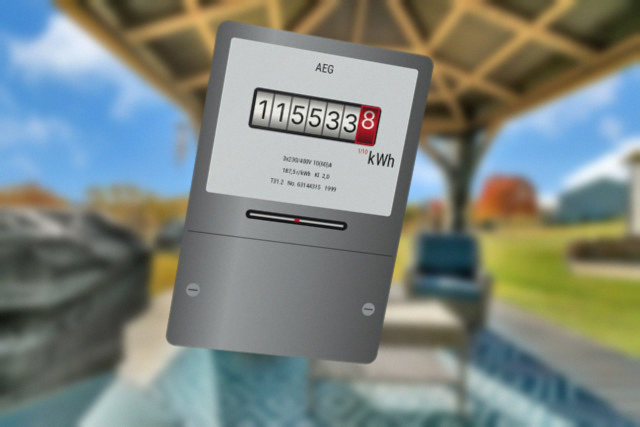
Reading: {"value": 115533.8, "unit": "kWh"}
